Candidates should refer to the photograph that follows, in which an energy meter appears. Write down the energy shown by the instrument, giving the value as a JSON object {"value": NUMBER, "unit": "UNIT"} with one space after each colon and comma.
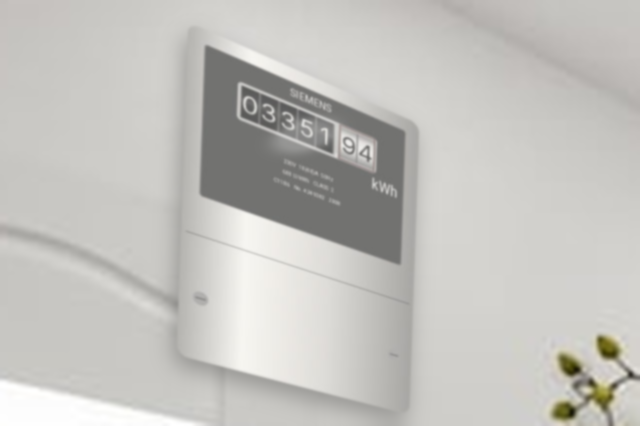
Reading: {"value": 3351.94, "unit": "kWh"}
